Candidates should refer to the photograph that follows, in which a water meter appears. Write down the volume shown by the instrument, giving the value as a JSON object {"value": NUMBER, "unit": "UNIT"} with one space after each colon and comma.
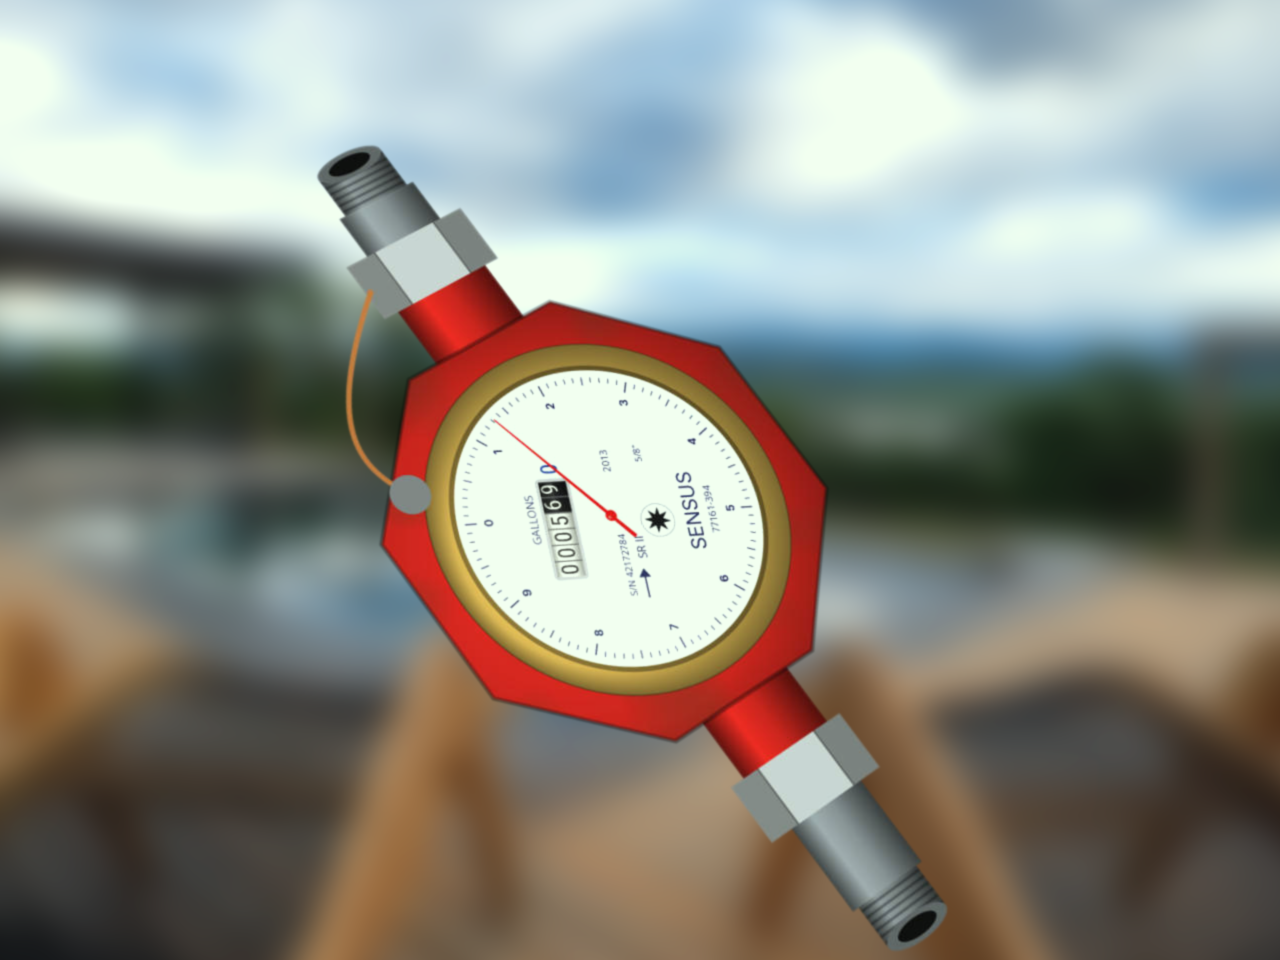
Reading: {"value": 5691.3, "unit": "gal"}
